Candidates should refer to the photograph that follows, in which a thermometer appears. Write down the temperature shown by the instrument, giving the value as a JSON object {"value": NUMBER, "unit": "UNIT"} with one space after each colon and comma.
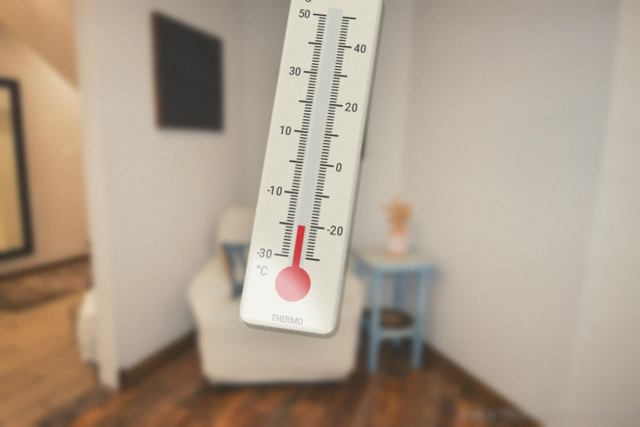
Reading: {"value": -20, "unit": "°C"}
